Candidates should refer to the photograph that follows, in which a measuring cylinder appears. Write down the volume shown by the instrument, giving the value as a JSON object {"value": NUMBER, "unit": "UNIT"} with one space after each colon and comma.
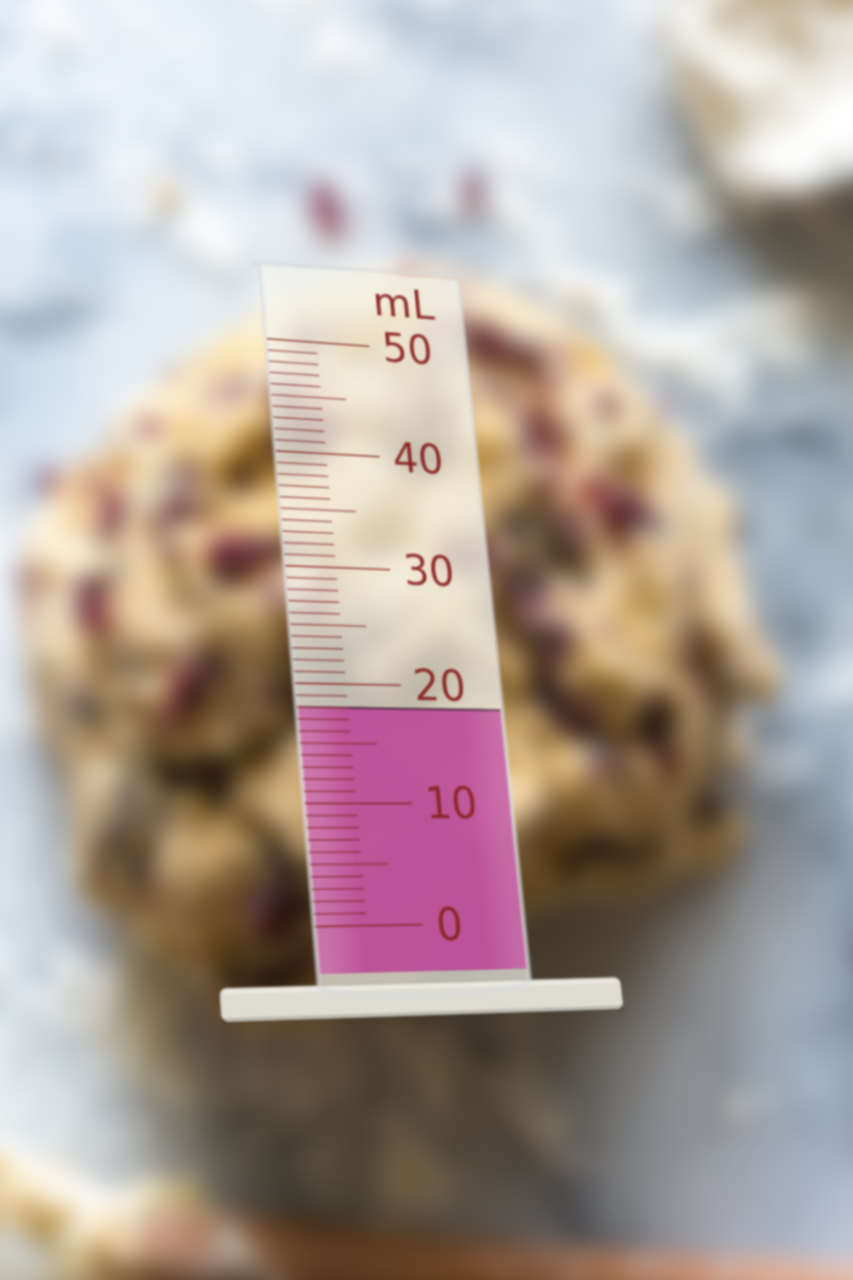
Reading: {"value": 18, "unit": "mL"}
